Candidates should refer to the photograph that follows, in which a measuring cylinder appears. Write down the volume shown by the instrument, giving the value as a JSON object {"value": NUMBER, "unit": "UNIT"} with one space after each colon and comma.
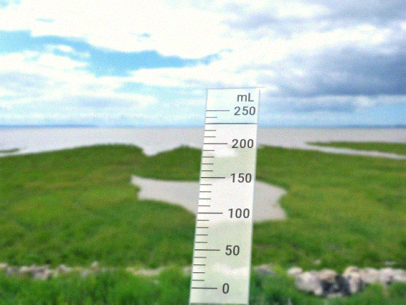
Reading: {"value": 230, "unit": "mL"}
